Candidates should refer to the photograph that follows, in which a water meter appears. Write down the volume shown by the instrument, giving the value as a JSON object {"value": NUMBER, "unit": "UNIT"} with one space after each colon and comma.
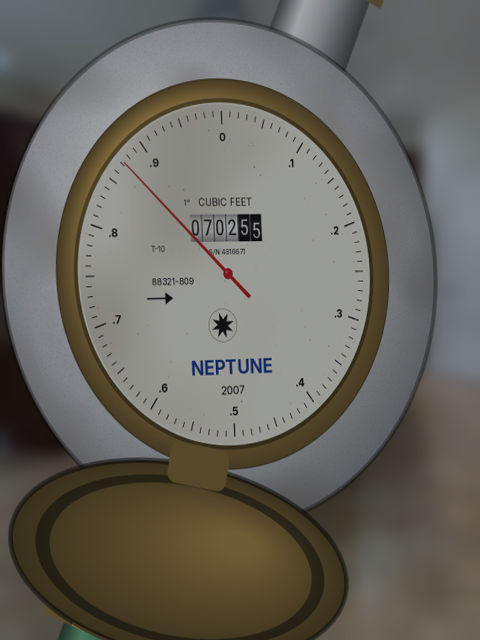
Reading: {"value": 70254.87, "unit": "ft³"}
